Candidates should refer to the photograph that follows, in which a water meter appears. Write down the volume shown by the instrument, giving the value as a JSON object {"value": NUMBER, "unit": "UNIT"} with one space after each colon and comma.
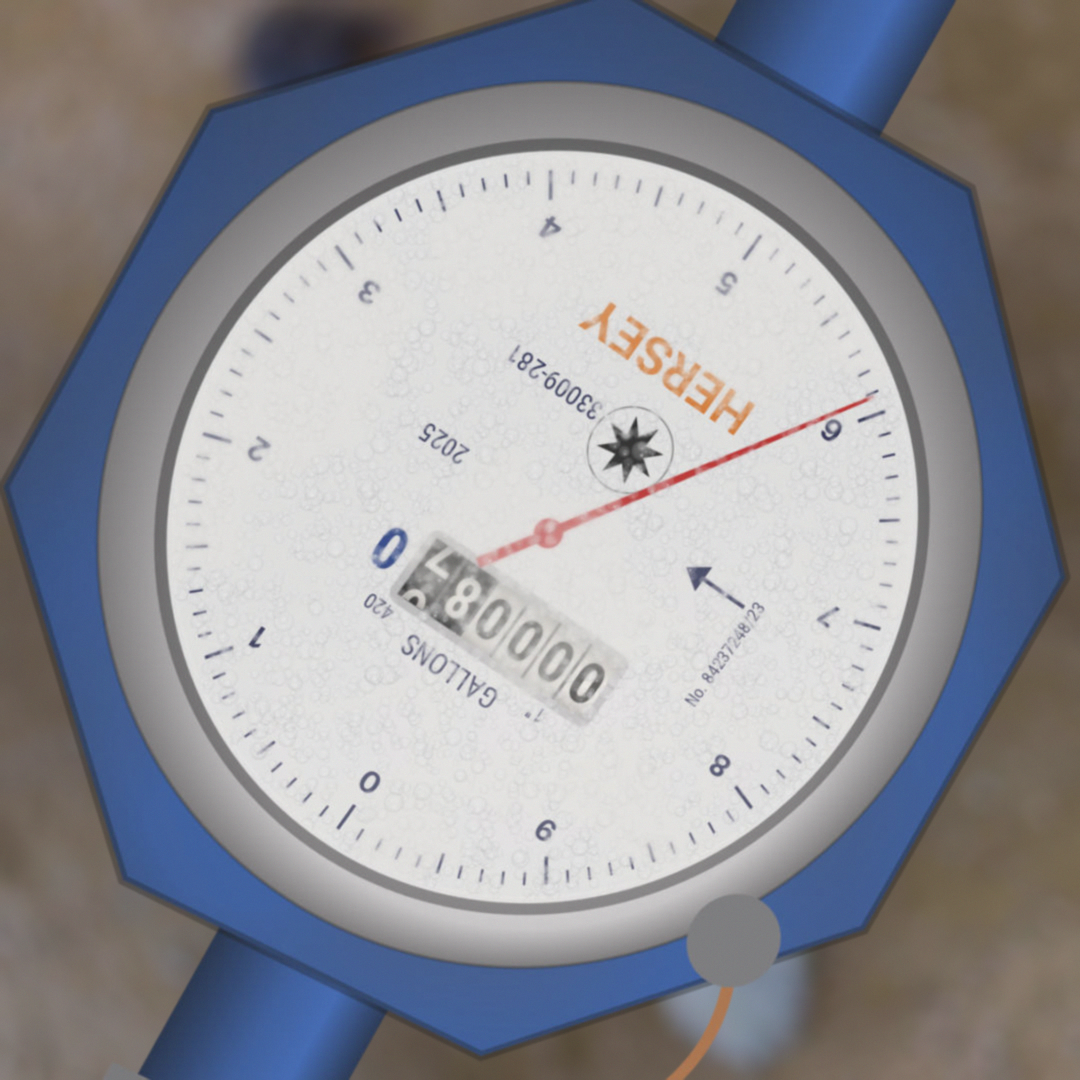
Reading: {"value": 865.9, "unit": "gal"}
